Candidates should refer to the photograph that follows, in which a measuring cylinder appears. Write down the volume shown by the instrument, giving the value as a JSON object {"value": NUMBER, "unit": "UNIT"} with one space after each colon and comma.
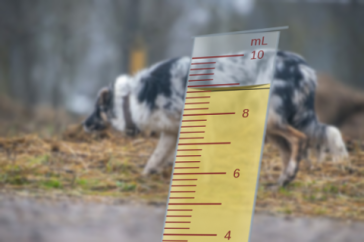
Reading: {"value": 8.8, "unit": "mL"}
